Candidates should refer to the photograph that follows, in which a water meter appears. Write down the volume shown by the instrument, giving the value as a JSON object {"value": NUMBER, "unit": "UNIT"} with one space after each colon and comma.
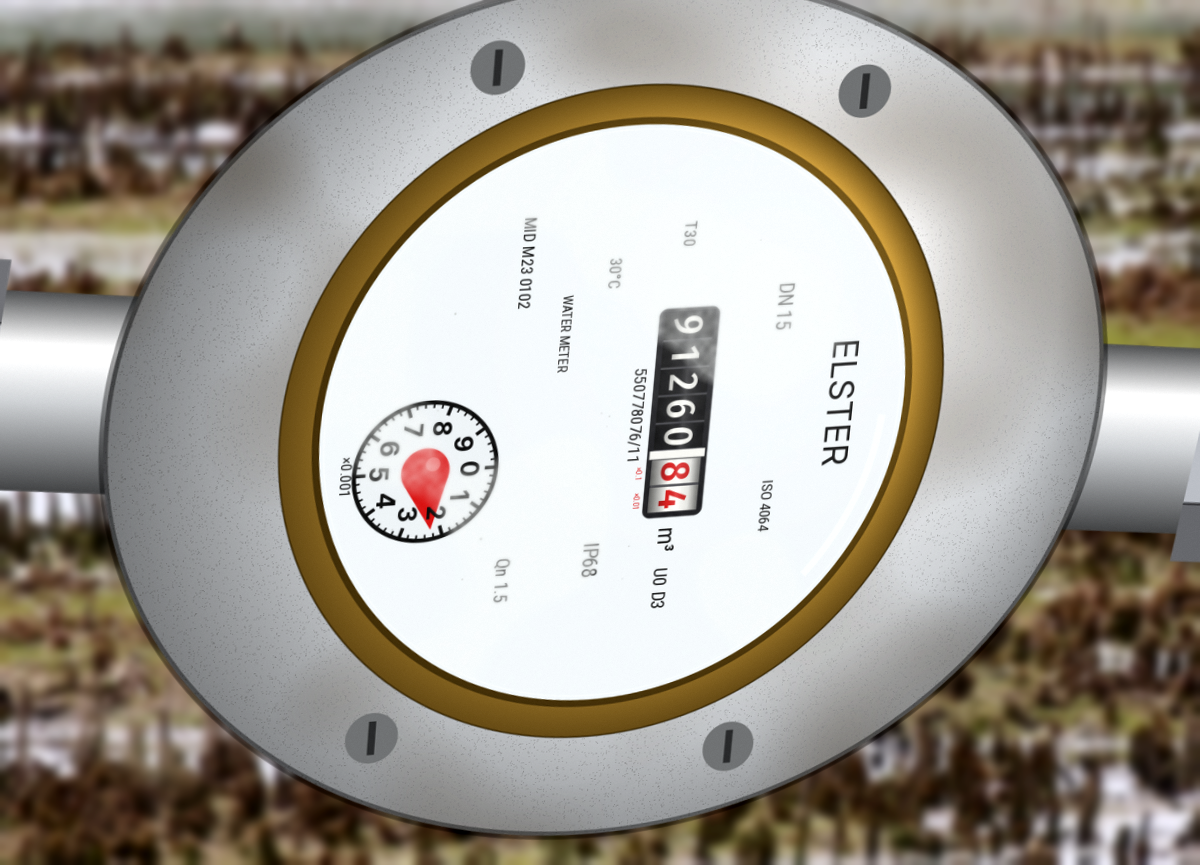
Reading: {"value": 91260.842, "unit": "m³"}
